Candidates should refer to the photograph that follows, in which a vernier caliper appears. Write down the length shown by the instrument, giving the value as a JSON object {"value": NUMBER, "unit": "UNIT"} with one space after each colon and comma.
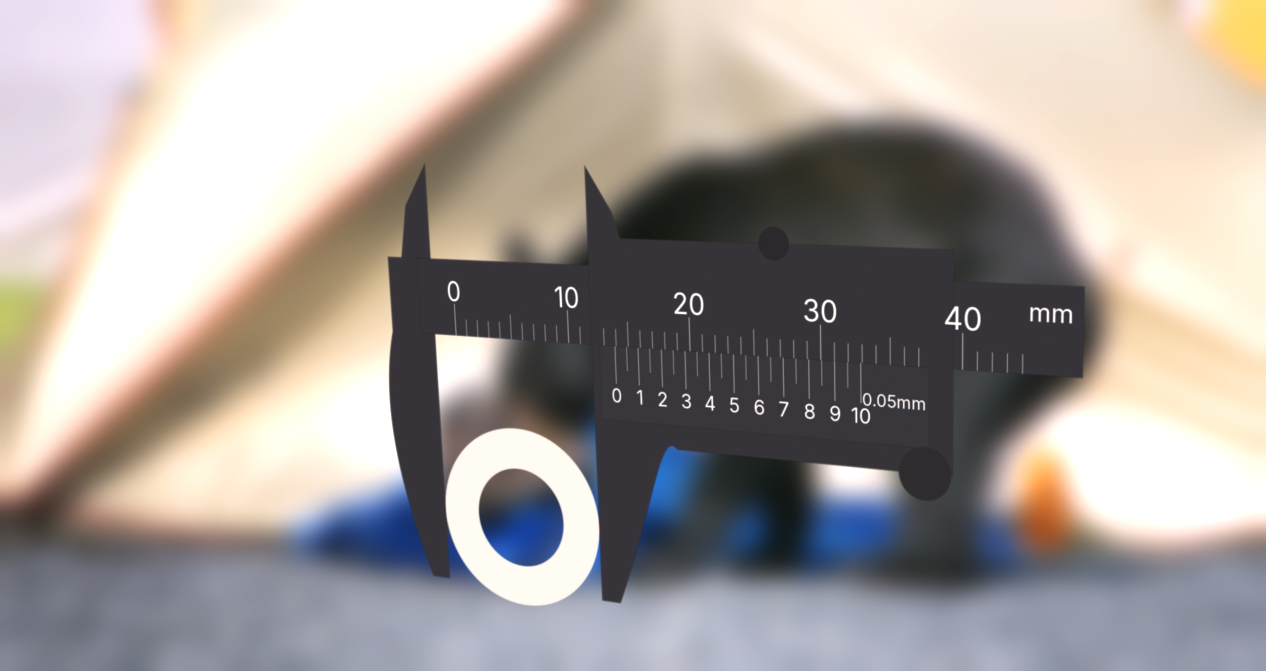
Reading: {"value": 13.9, "unit": "mm"}
